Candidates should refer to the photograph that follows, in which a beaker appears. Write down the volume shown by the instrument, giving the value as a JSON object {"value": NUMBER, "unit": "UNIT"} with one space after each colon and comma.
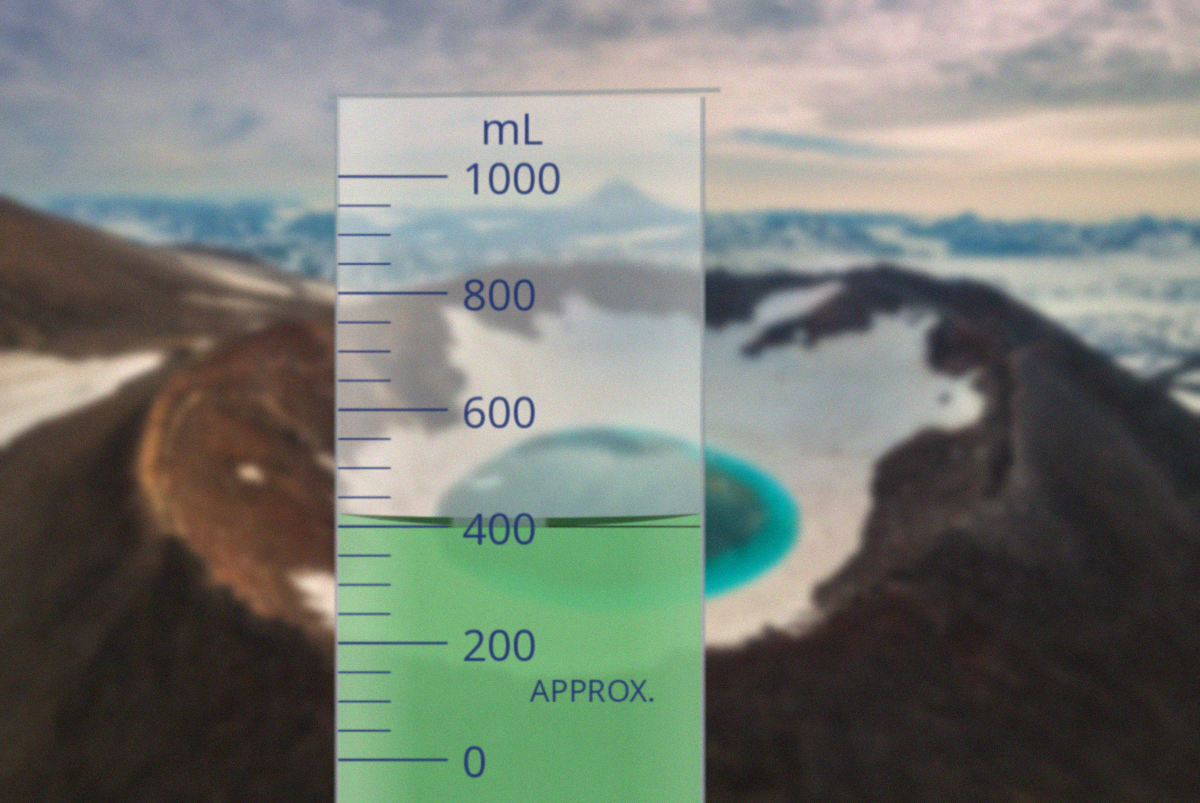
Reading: {"value": 400, "unit": "mL"}
